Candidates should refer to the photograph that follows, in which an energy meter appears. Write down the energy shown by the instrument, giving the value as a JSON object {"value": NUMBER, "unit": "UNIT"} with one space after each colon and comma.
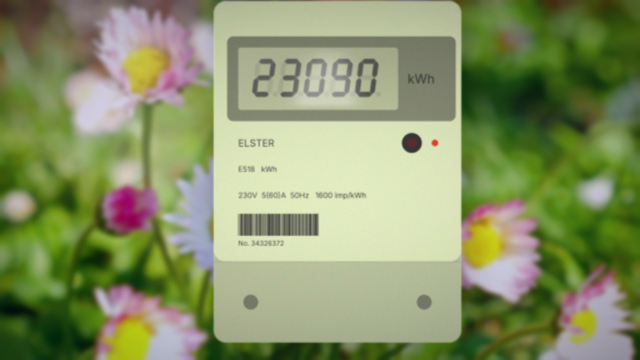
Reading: {"value": 23090, "unit": "kWh"}
